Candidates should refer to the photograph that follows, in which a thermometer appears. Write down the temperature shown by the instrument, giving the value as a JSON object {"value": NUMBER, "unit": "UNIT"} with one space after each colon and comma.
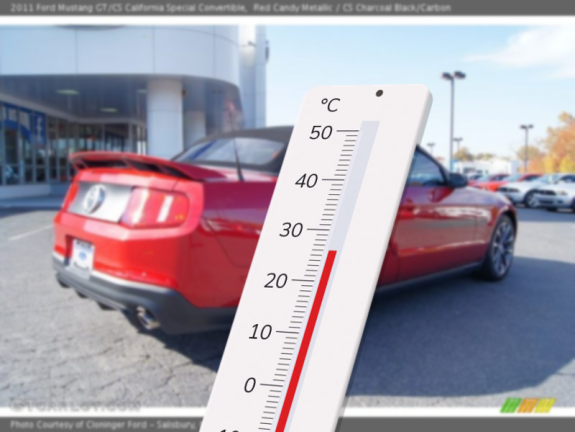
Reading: {"value": 26, "unit": "°C"}
